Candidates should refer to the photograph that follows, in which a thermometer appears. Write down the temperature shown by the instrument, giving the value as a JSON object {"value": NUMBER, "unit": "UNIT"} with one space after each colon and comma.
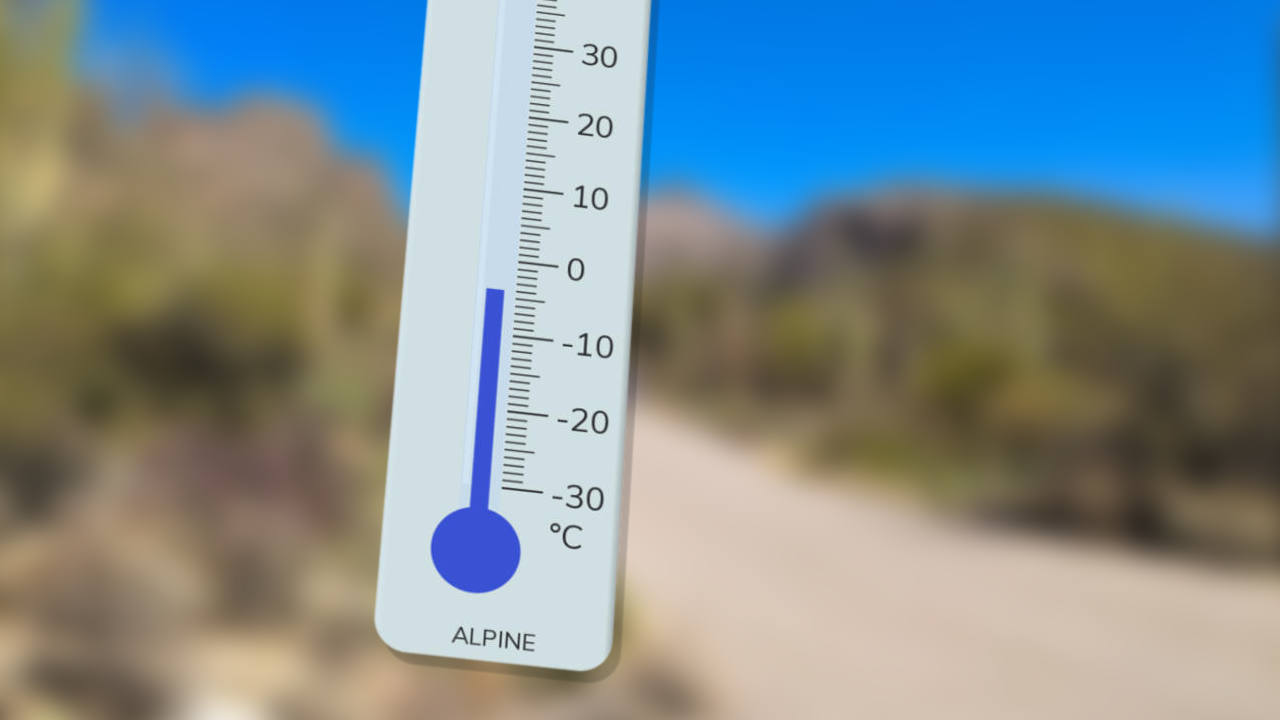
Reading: {"value": -4, "unit": "°C"}
